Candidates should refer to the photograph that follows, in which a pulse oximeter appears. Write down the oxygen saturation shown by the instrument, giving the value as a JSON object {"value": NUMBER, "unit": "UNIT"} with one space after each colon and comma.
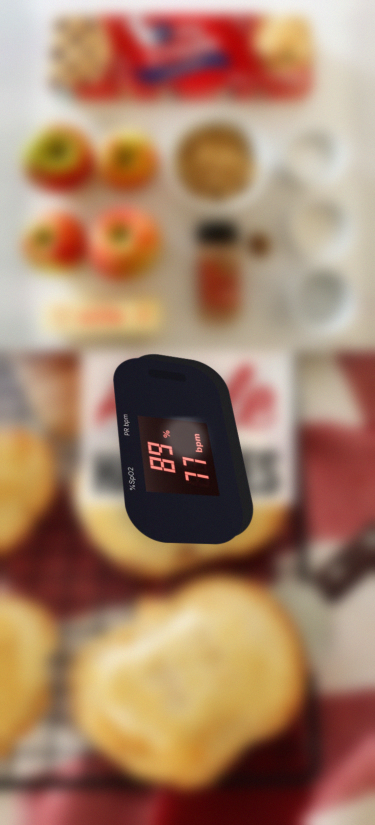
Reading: {"value": 89, "unit": "%"}
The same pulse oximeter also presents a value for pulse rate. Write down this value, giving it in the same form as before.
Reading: {"value": 77, "unit": "bpm"}
